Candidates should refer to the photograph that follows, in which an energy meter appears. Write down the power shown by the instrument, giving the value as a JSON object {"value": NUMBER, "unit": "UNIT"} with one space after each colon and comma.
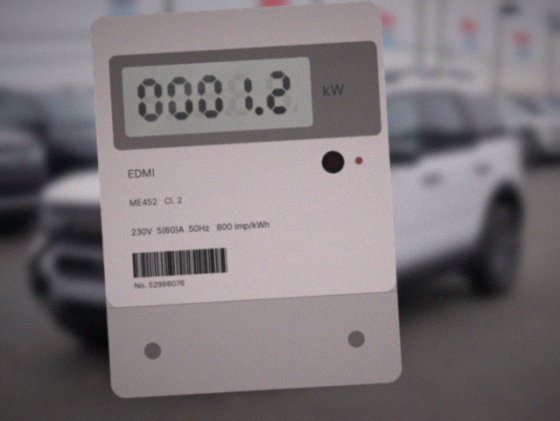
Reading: {"value": 1.2, "unit": "kW"}
